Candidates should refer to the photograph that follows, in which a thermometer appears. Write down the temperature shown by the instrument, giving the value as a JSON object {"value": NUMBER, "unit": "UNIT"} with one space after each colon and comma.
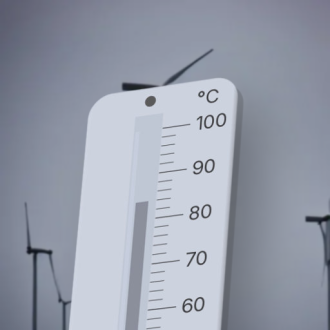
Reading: {"value": 84, "unit": "°C"}
